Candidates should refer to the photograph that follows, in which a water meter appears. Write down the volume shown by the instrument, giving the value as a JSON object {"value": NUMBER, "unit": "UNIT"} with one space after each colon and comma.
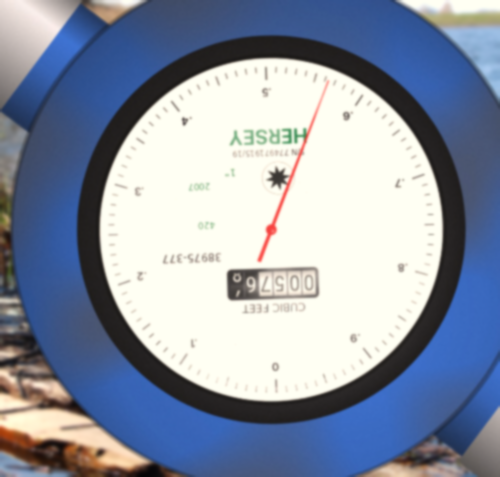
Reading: {"value": 5767.56, "unit": "ft³"}
